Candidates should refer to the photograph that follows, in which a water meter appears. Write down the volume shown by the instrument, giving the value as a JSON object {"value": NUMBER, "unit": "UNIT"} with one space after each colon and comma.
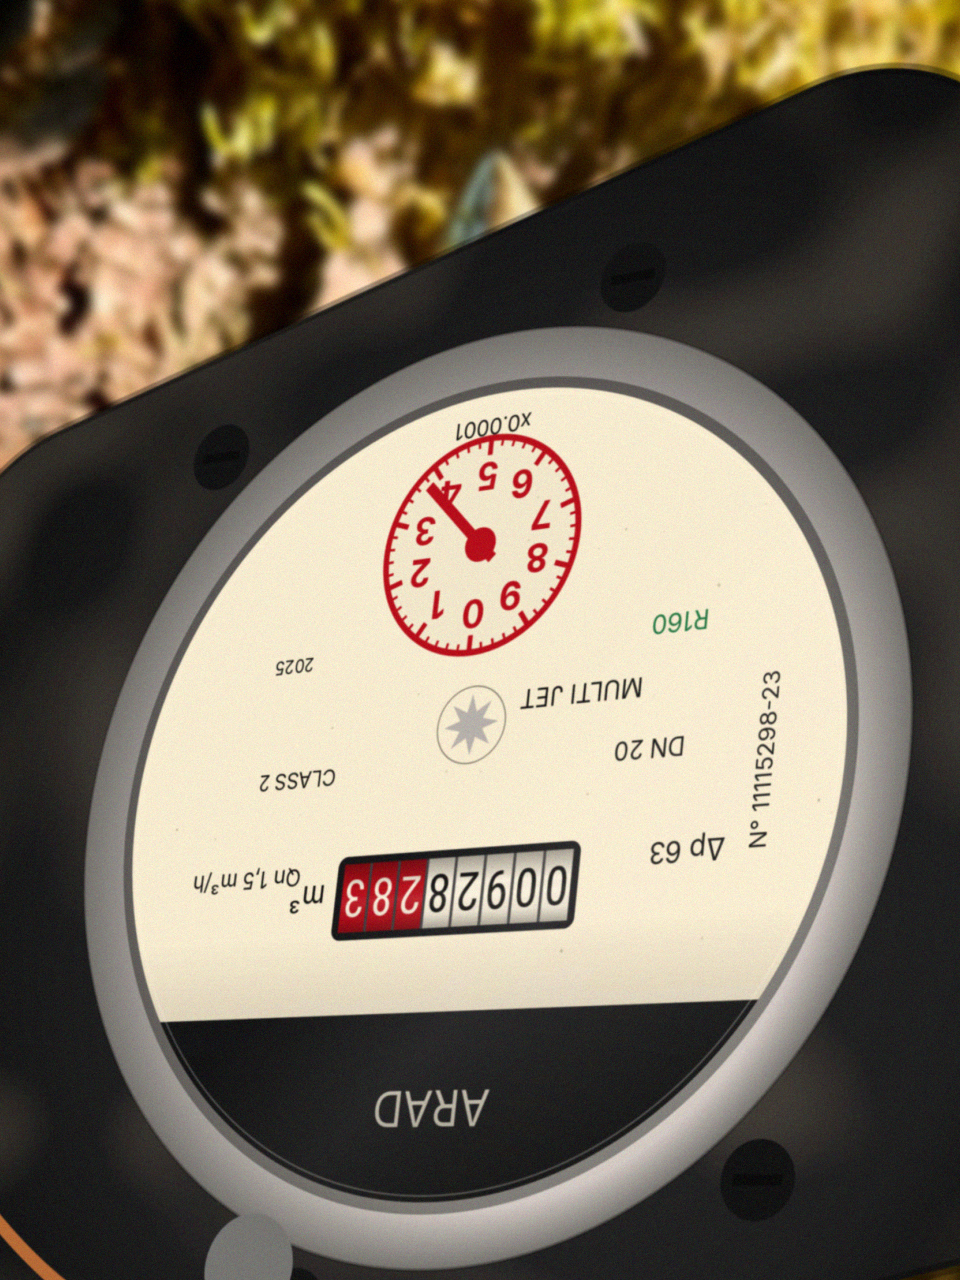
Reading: {"value": 928.2833, "unit": "m³"}
